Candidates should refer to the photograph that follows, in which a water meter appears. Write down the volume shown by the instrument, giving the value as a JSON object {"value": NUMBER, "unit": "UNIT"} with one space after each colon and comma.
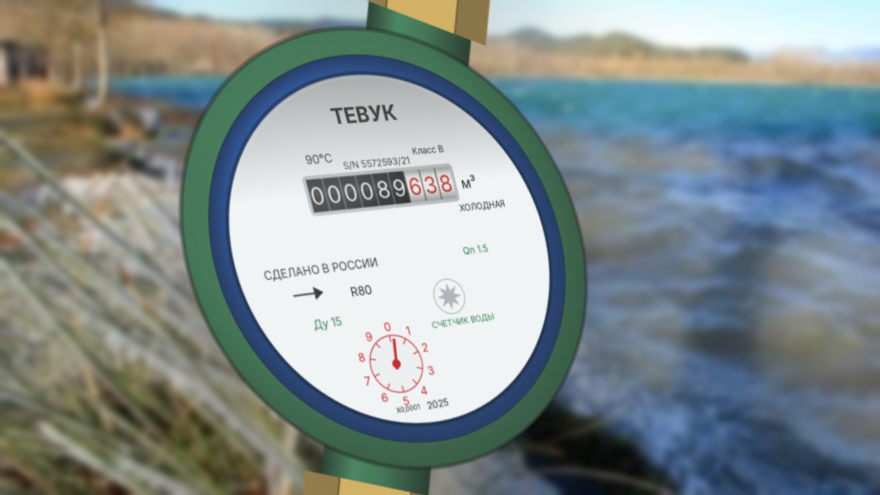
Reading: {"value": 89.6380, "unit": "m³"}
